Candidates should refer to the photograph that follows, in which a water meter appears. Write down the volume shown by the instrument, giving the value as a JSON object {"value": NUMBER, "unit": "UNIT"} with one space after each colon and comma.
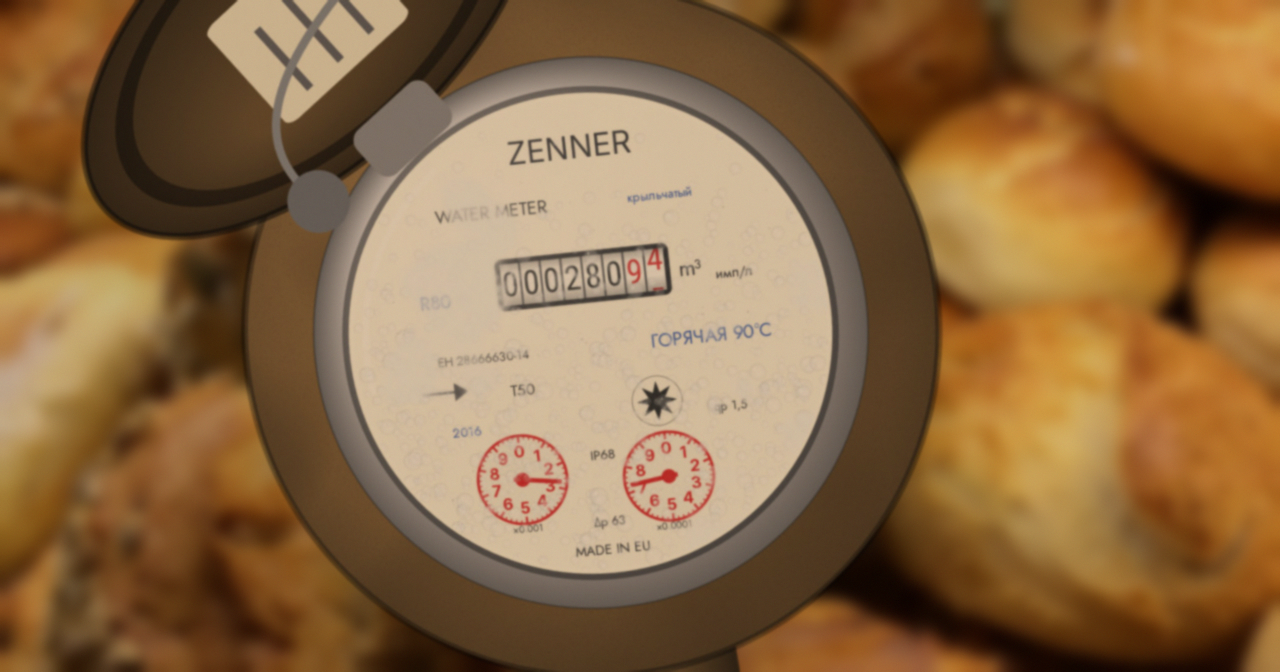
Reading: {"value": 280.9427, "unit": "m³"}
